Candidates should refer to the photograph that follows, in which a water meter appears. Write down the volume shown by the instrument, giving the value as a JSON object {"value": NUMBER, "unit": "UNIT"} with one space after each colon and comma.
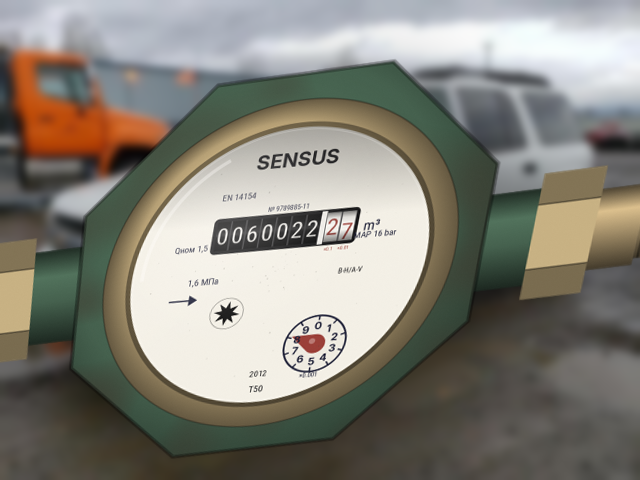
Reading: {"value": 60022.268, "unit": "m³"}
